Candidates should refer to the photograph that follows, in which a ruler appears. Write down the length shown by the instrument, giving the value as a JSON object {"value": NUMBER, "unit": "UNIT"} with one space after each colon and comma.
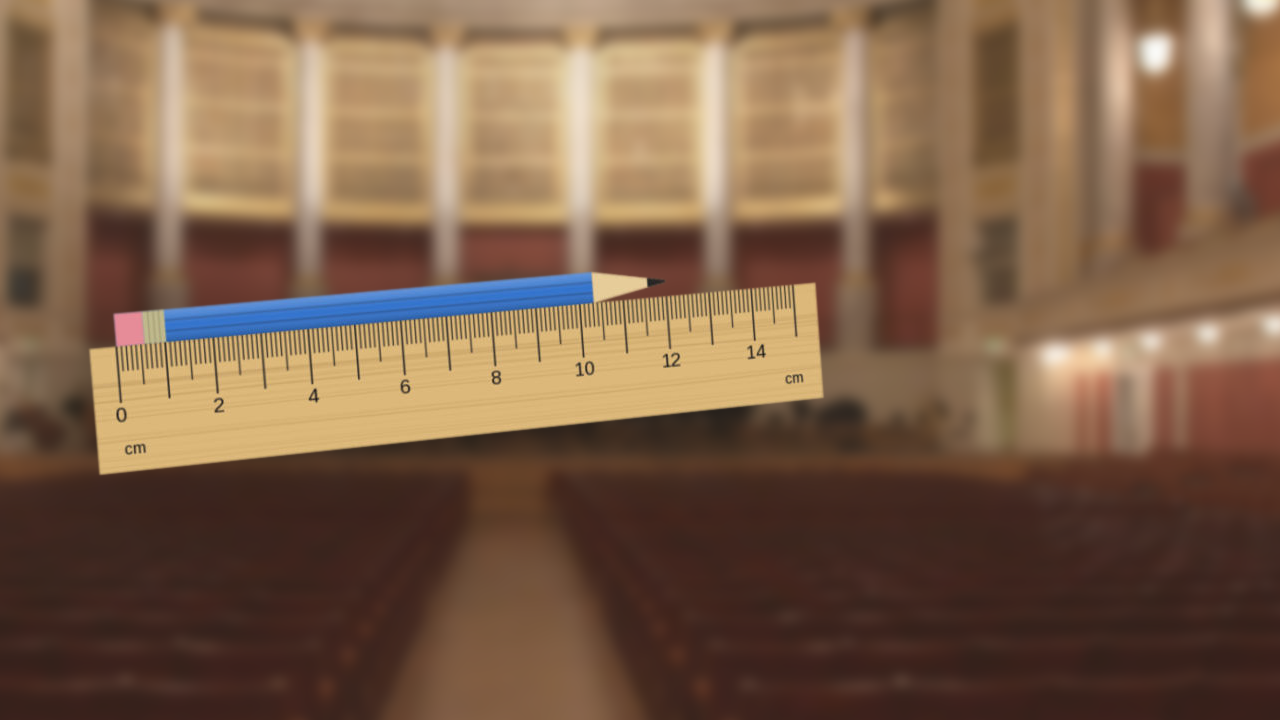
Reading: {"value": 12, "unit": "cm"}
